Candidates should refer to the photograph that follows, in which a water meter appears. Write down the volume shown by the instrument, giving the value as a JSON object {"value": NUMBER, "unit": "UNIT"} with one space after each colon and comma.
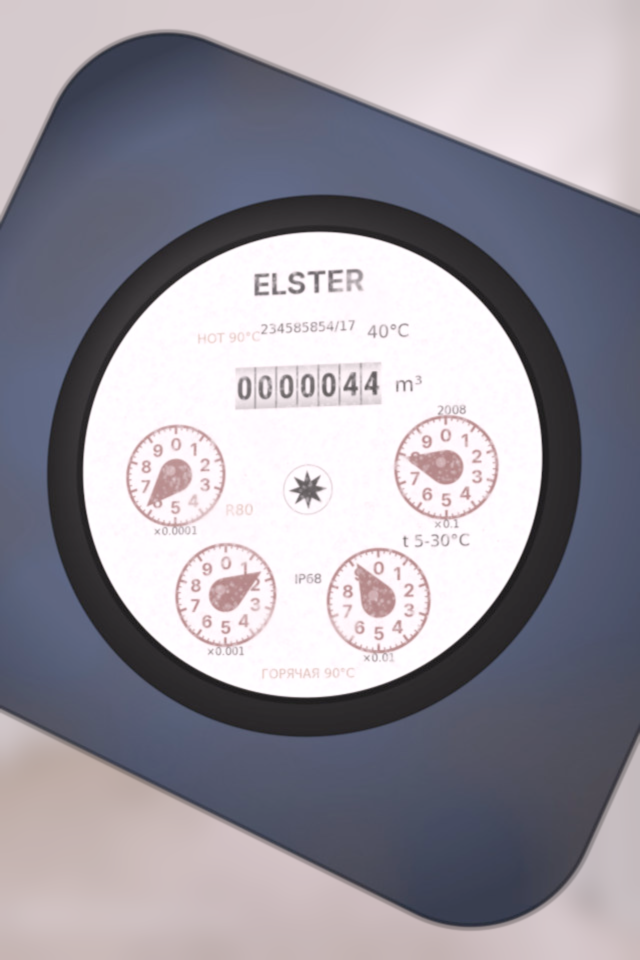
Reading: {"value": 44.7916, "unit": "m³"}
